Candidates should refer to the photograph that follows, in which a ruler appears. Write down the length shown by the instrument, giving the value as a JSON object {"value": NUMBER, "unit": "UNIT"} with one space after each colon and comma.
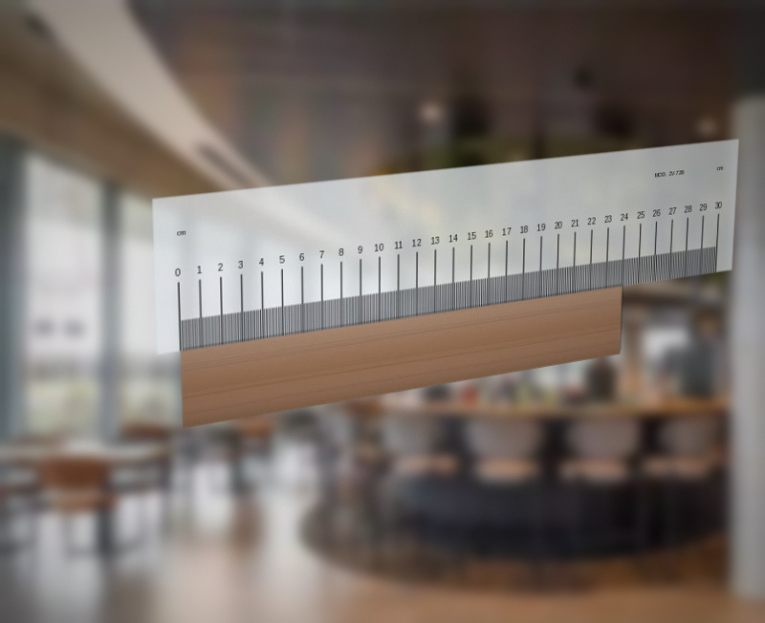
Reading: {"value": 24, "unit": "cm"}
